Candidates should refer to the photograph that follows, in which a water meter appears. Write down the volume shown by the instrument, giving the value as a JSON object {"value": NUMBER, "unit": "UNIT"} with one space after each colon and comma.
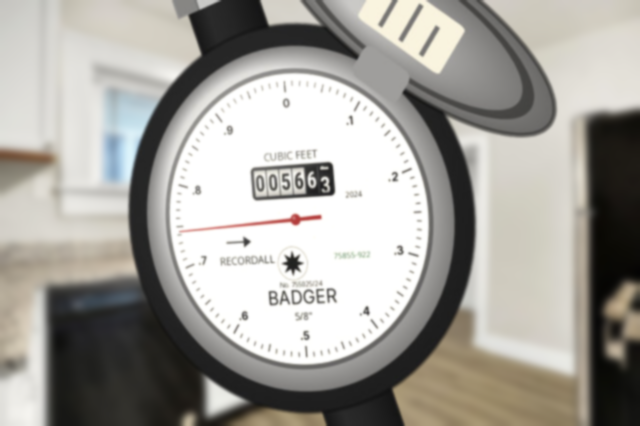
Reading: {"value": 5662.74, "unit": "ft³"}
